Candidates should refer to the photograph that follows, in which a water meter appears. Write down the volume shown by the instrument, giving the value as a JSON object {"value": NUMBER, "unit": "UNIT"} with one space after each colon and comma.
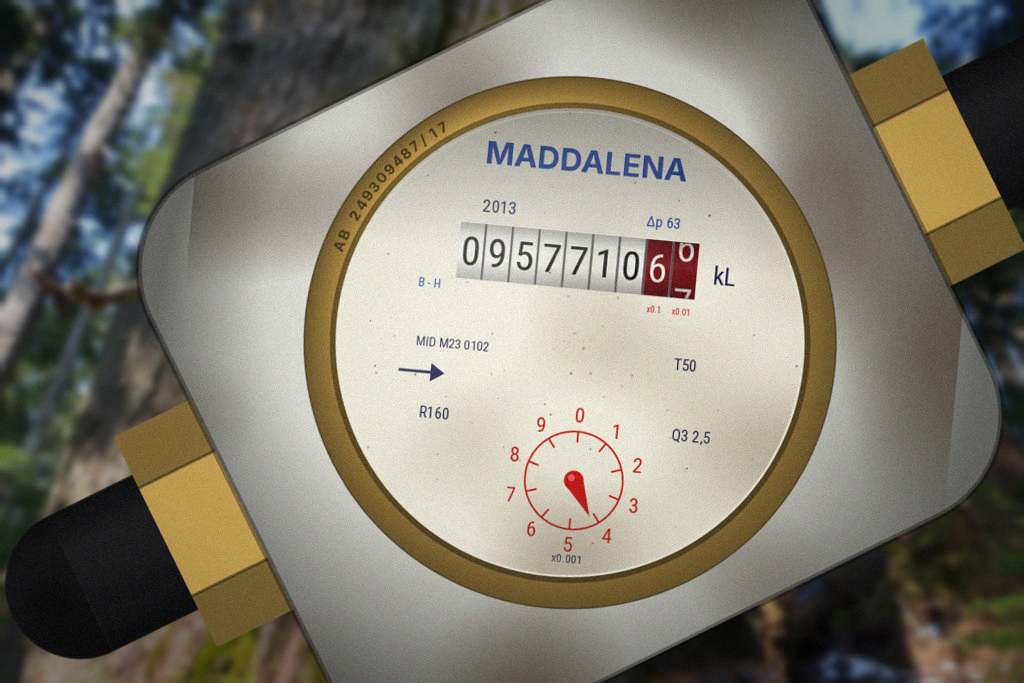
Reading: {"value": 957710.664, "unit": "kL"}
